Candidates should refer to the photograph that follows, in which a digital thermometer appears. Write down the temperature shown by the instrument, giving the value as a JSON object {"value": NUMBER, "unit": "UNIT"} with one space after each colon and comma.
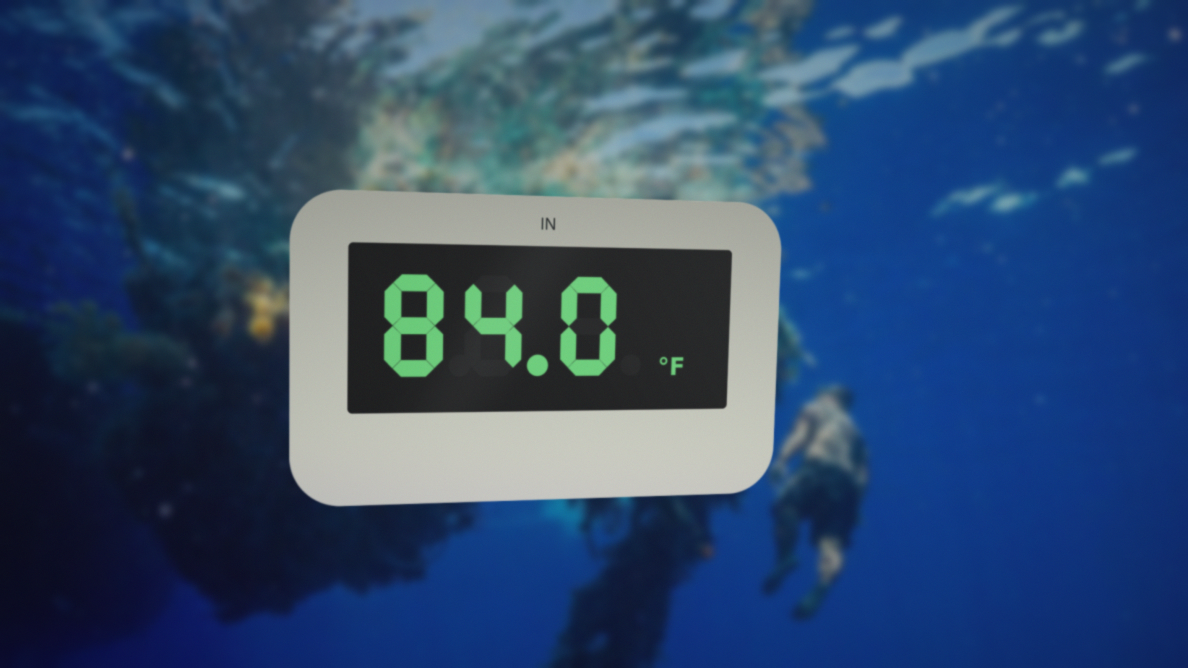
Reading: {"value": 84.0, "unit": "°F"}
